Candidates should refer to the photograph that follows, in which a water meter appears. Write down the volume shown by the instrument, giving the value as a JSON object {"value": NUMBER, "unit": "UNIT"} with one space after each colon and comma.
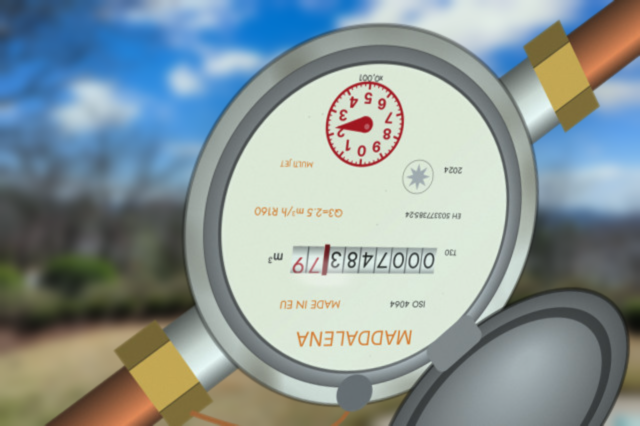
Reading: {"value": 7483.792, "unit": "m³"}
